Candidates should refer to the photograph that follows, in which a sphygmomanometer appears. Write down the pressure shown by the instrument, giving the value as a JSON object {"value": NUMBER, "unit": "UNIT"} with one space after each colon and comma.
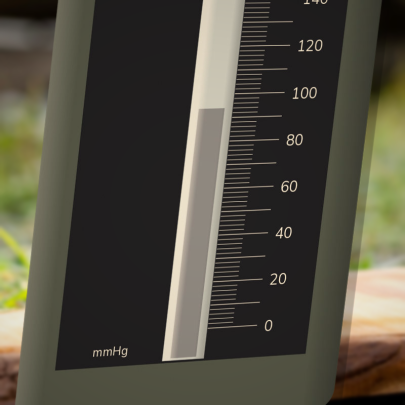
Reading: {"value": 94, "unit": "mmHg"}
